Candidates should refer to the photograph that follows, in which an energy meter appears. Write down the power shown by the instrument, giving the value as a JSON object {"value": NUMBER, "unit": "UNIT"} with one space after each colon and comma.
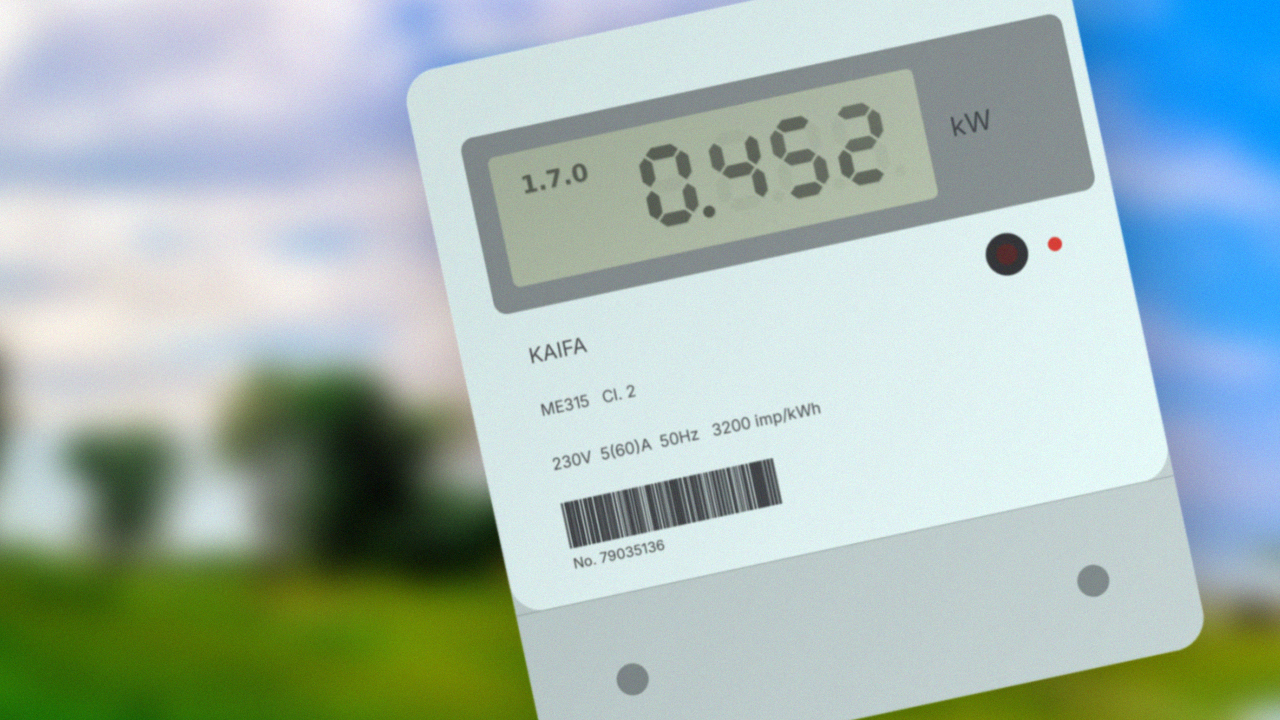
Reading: {"value": 0.452, "unit": "kW"}
